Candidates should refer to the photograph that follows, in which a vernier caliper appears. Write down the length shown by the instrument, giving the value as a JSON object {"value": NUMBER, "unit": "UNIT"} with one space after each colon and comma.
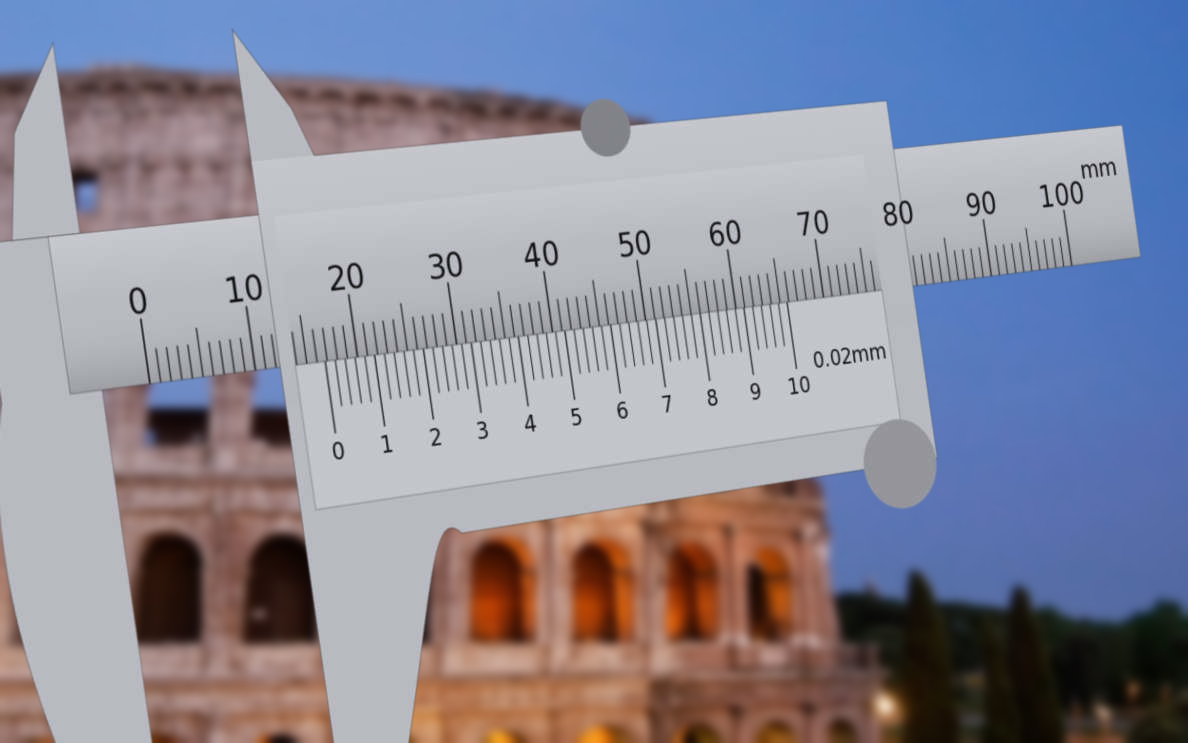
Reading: {"value": 16.8, "unit": "mm"}
